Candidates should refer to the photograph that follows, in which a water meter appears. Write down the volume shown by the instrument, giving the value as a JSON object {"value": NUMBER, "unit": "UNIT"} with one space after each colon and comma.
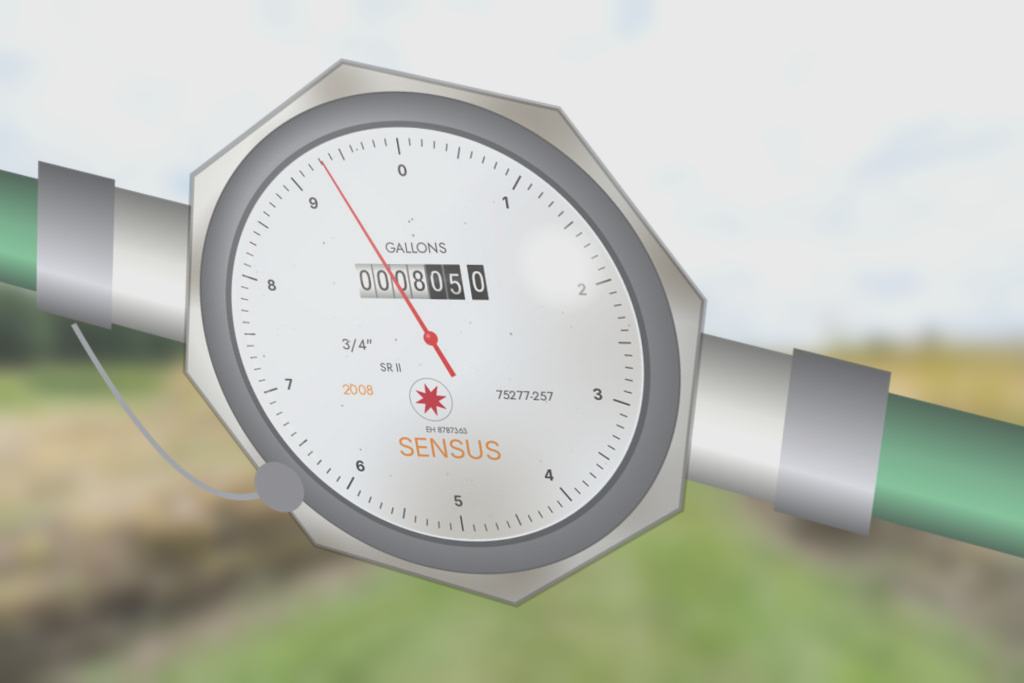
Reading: {"value": 8049.3, "unit": "gal"}
